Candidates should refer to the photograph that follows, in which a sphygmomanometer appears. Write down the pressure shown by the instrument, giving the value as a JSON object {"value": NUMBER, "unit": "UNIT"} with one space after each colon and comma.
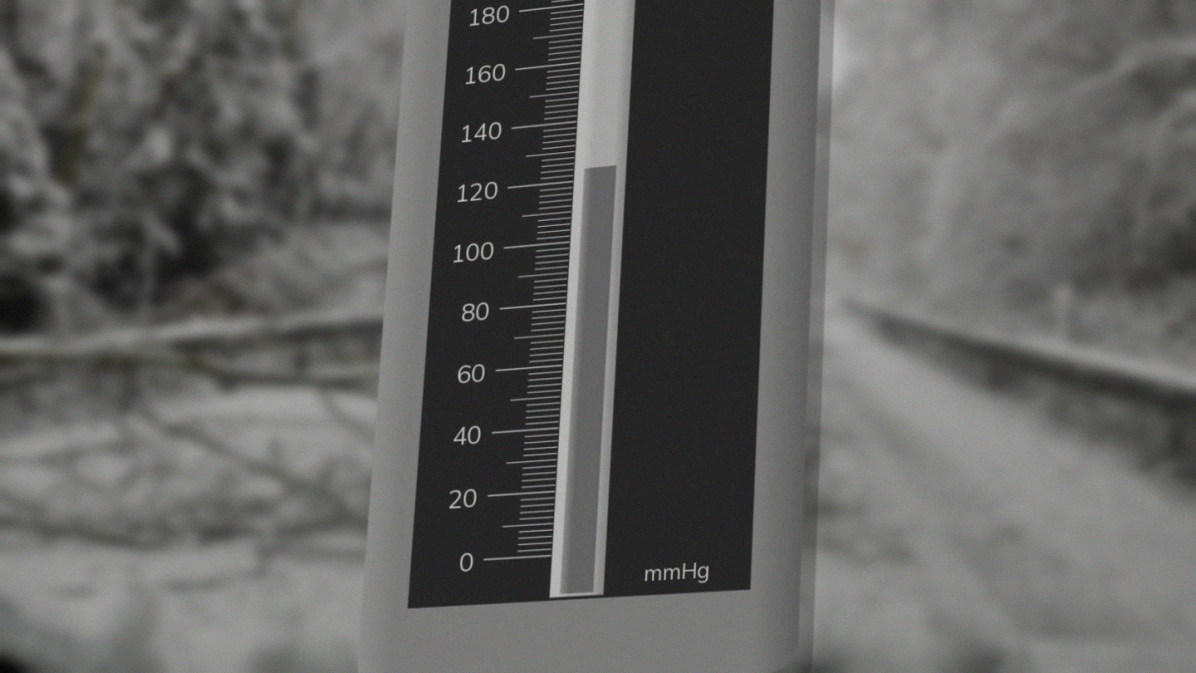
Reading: {"value": 124, "unit": "mmHg"}
